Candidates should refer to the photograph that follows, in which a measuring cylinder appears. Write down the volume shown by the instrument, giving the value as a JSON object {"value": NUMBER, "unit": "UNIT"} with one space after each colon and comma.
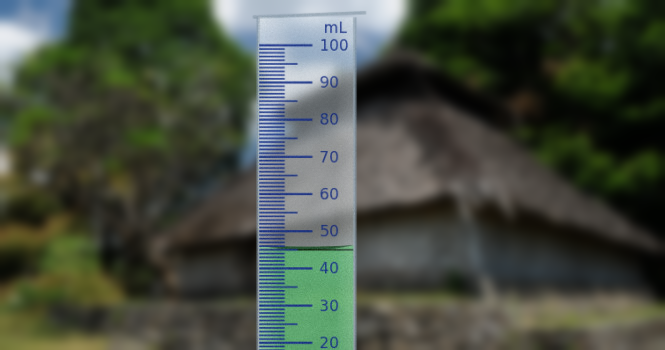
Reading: {"value": 45, "unit": "mL"}
